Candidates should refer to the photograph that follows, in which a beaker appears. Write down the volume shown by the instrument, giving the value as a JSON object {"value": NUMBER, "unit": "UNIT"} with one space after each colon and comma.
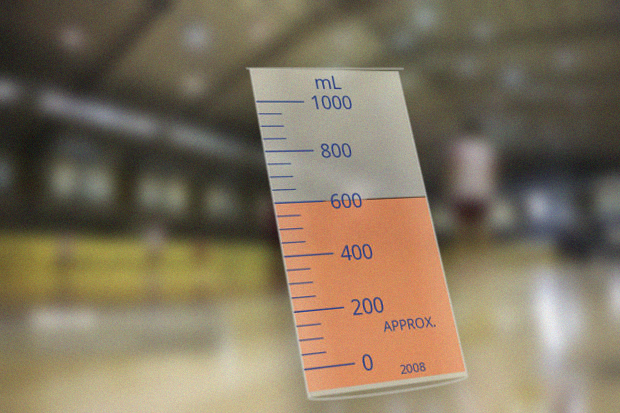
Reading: {"value": 600, "unit": "mL"}
